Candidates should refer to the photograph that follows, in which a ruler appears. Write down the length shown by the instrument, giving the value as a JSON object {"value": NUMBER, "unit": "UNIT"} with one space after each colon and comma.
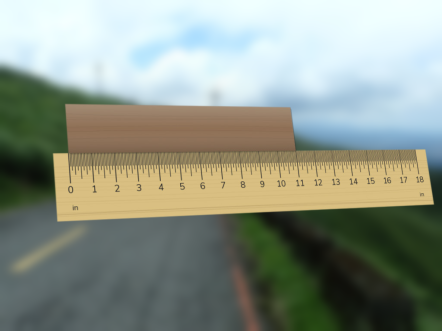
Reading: {"value": 11, "unit": "in"}
